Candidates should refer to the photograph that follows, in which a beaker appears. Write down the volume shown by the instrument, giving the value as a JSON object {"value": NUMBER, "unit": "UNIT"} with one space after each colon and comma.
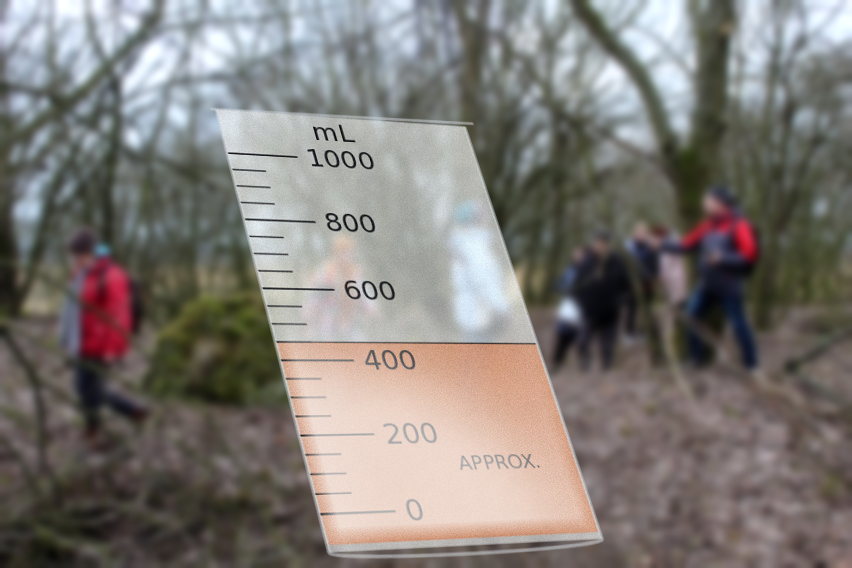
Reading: {"value": 450, "unit": "mL"}
